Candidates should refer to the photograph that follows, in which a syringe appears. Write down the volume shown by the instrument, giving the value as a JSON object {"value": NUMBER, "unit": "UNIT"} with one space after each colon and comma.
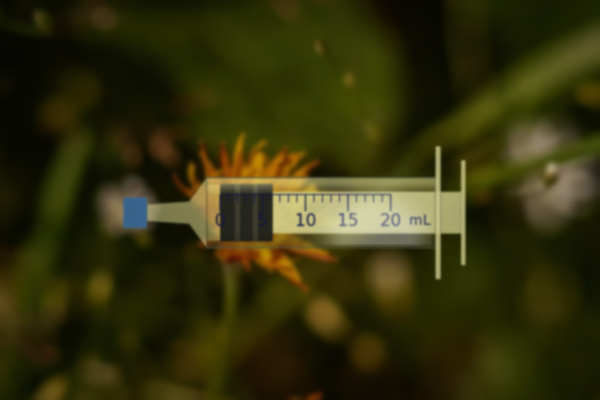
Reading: {"value": 0, "unit": "mL"}
